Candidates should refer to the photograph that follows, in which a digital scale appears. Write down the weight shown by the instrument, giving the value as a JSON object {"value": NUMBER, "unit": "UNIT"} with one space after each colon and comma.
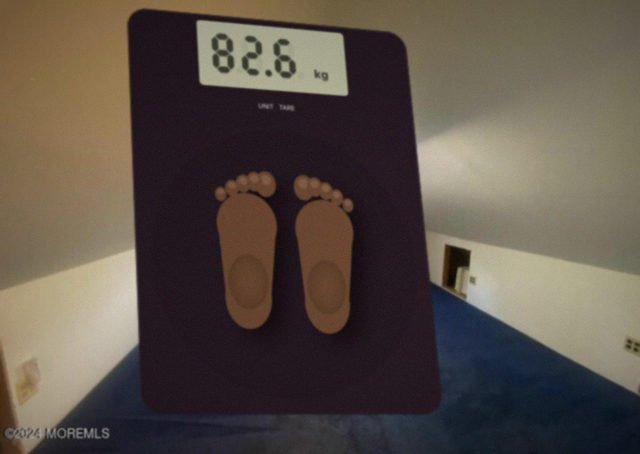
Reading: {"value": 82.6, "unit": "kg"}
